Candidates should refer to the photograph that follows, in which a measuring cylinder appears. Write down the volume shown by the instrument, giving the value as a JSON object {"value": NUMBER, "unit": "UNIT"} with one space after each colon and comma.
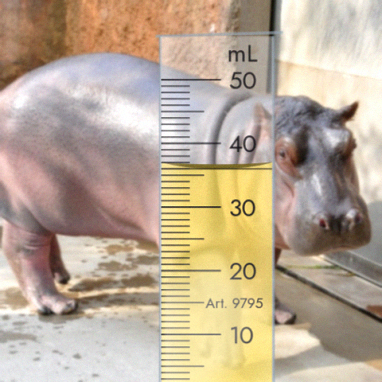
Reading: {"value": 36, "unit": "mL"}
